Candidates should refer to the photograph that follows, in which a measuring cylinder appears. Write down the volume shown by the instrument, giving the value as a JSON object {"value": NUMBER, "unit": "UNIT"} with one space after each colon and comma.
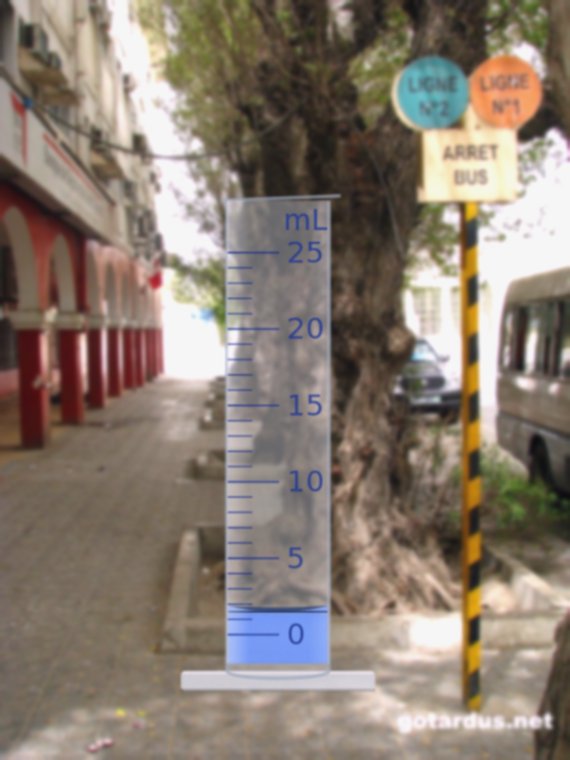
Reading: {"value": 1.5, "unit": "mL"}
